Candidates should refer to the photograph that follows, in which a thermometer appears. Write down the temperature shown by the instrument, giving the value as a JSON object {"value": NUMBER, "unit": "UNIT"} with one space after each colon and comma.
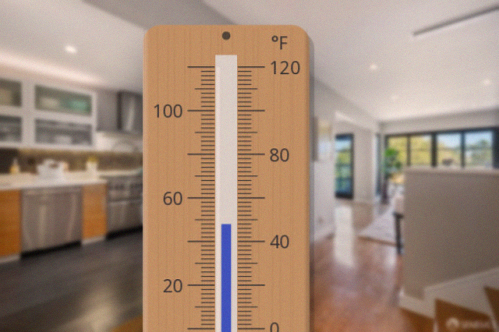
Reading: {"value": 48, "unit": "°F"}
